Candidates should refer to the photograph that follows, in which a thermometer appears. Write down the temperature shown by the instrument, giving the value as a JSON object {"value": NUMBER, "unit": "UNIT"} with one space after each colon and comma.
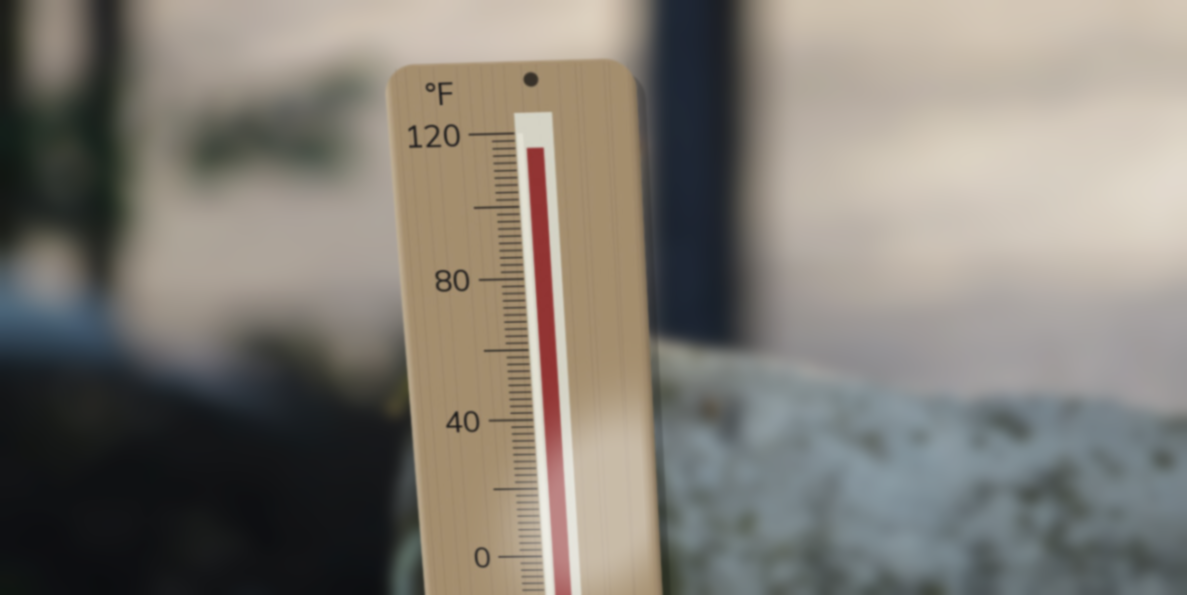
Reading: {"value": 116, "unit": "°F"}
